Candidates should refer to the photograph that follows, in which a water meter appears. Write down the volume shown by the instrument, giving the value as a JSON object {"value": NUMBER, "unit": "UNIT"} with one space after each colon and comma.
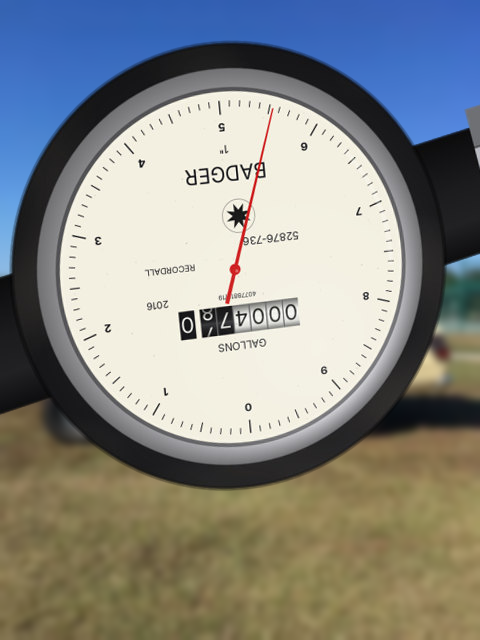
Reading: {"value": 4775.5, "unit": "gal"}
